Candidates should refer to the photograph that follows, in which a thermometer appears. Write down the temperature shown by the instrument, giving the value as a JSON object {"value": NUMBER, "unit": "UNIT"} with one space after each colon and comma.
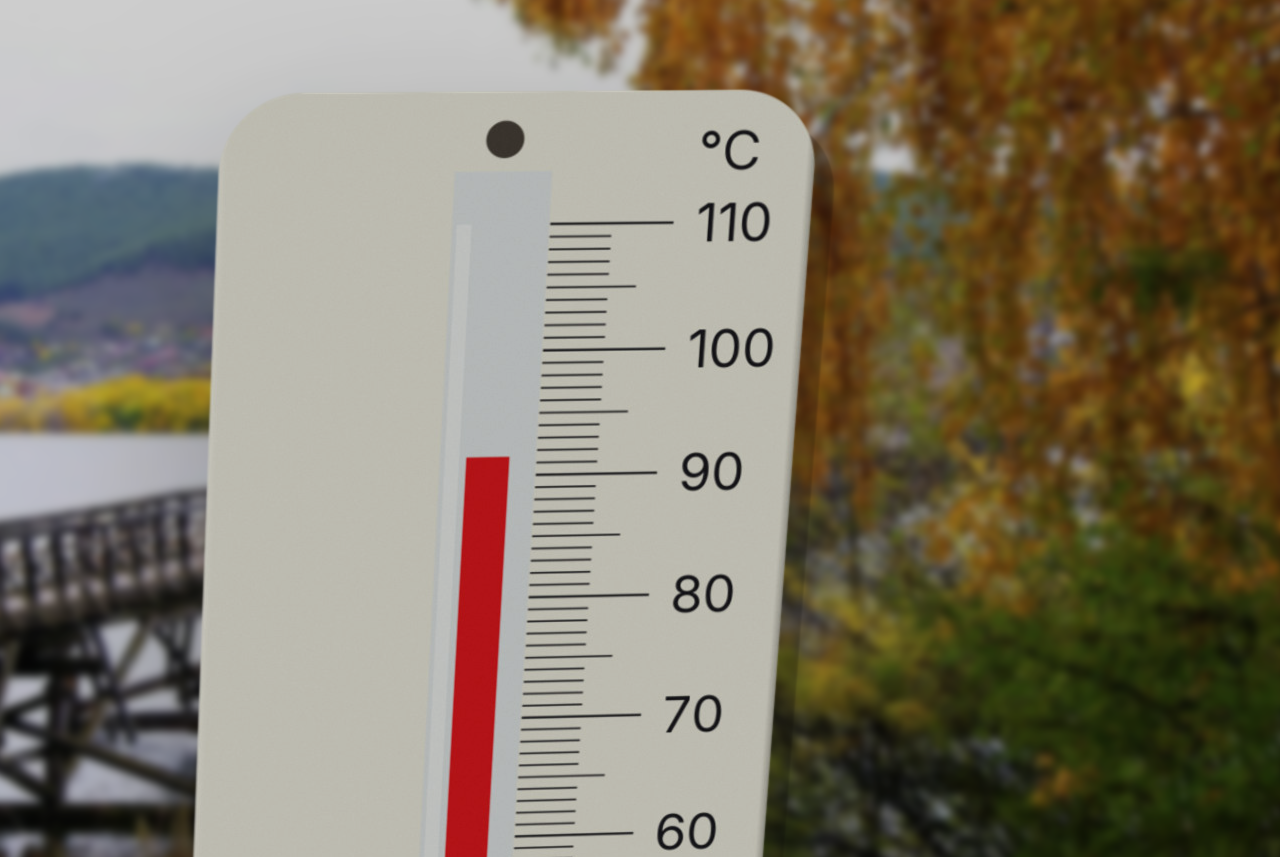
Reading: {"value": 91.5, "unit": "°C"}
